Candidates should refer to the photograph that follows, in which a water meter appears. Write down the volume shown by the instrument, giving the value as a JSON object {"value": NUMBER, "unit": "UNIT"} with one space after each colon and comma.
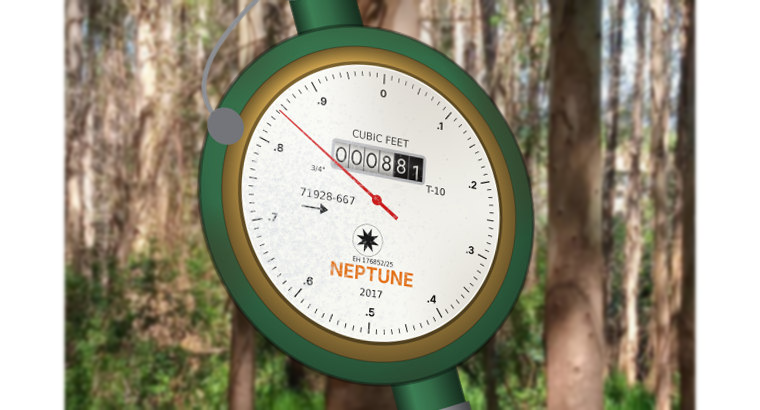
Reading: {"value": 880.84, "unit": "ft³"}
